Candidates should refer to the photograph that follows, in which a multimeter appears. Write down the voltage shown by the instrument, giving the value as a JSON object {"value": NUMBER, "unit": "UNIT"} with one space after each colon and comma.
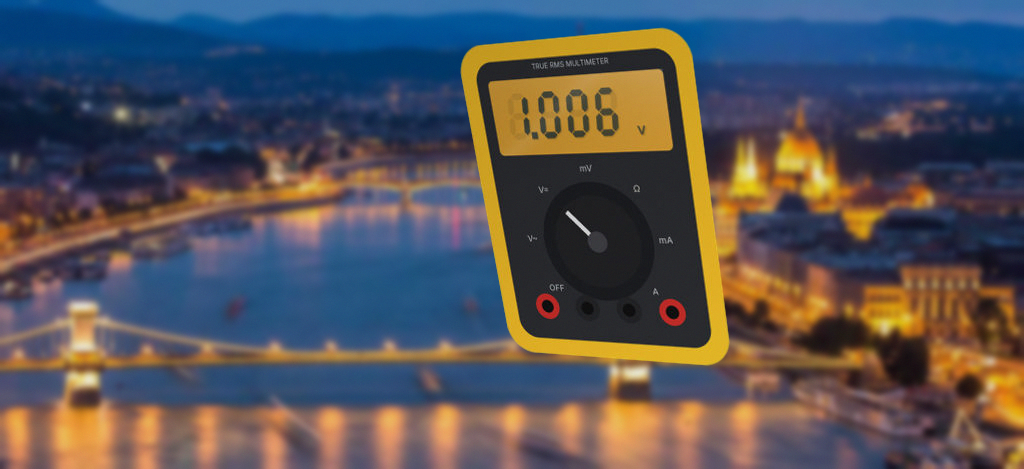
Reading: {"value": 1.006, "unit": "V"}
